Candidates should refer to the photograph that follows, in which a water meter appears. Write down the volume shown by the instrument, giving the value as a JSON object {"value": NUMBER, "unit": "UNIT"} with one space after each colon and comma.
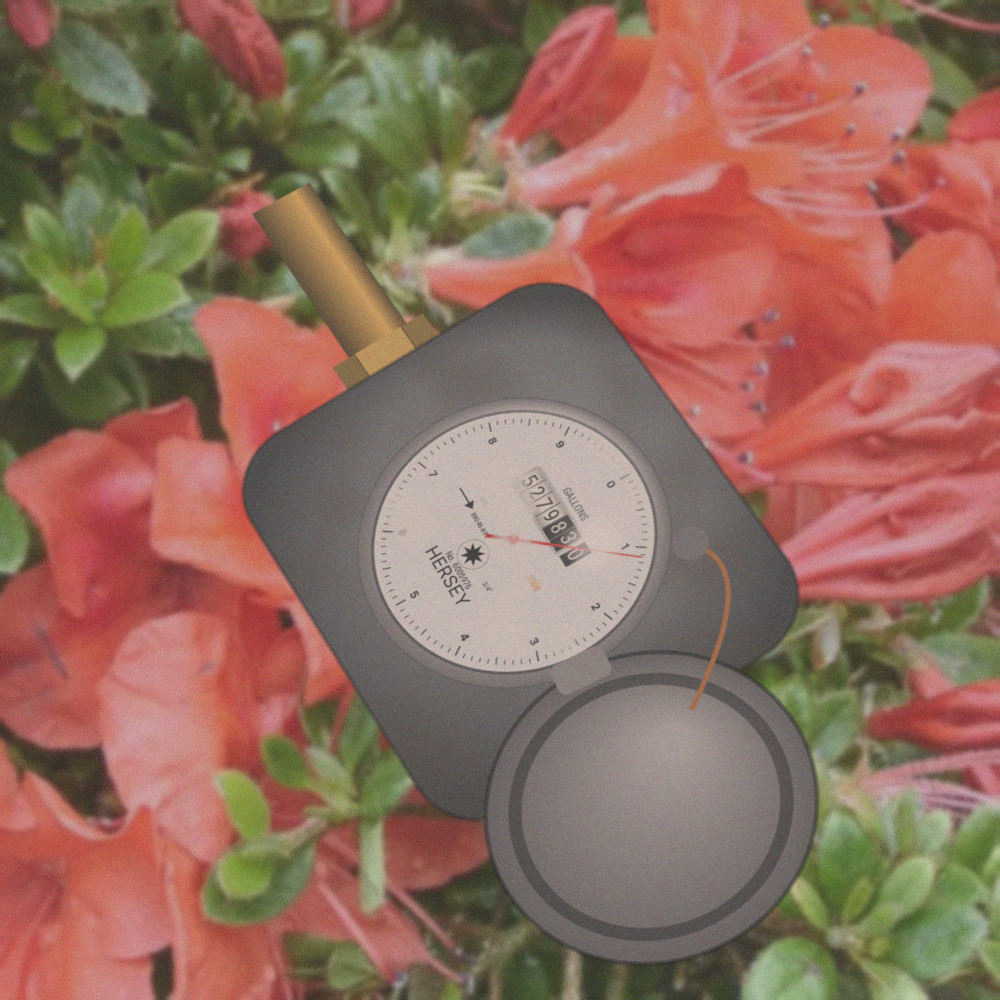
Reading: {"value": 5279831.1, "unit": "gal"}
